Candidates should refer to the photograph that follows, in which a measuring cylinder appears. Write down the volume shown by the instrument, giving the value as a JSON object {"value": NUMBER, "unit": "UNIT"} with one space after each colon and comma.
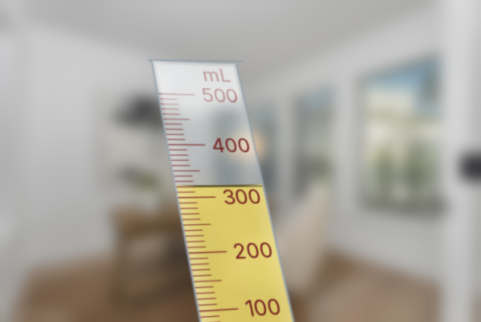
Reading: {"value": 320, "unit": "mL"}
